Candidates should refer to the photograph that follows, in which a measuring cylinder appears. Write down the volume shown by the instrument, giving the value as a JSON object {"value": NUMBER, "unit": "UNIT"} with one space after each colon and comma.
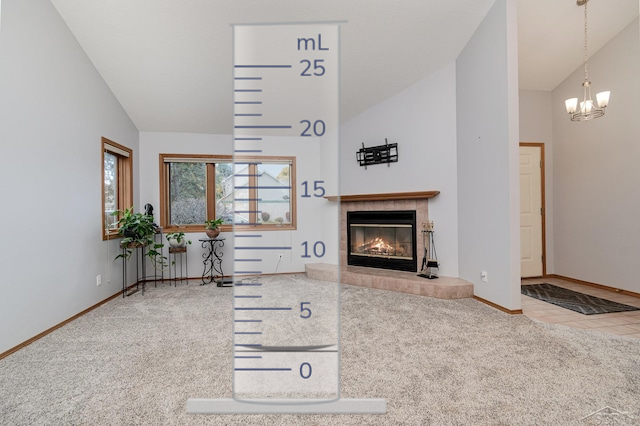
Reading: {"value": 1.5, "unit": "mL"}
